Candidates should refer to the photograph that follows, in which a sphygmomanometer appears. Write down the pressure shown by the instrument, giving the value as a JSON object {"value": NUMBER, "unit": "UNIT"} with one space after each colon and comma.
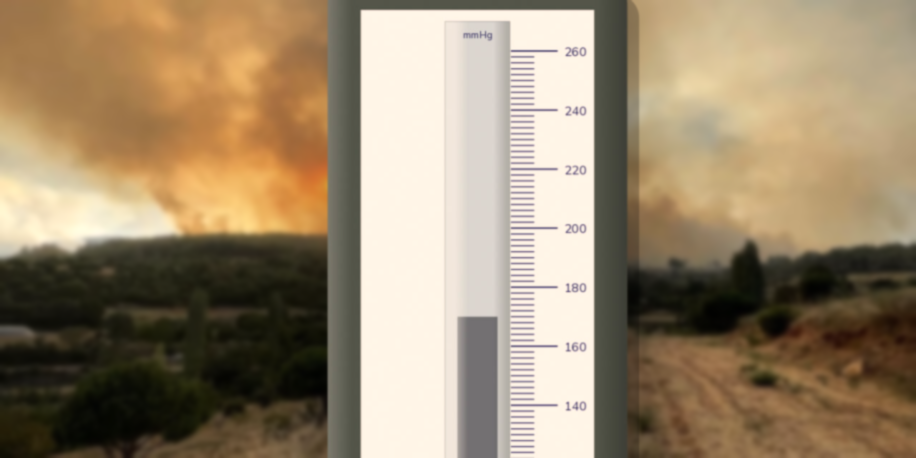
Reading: {"value": 170, "unit": "mmHg"}
